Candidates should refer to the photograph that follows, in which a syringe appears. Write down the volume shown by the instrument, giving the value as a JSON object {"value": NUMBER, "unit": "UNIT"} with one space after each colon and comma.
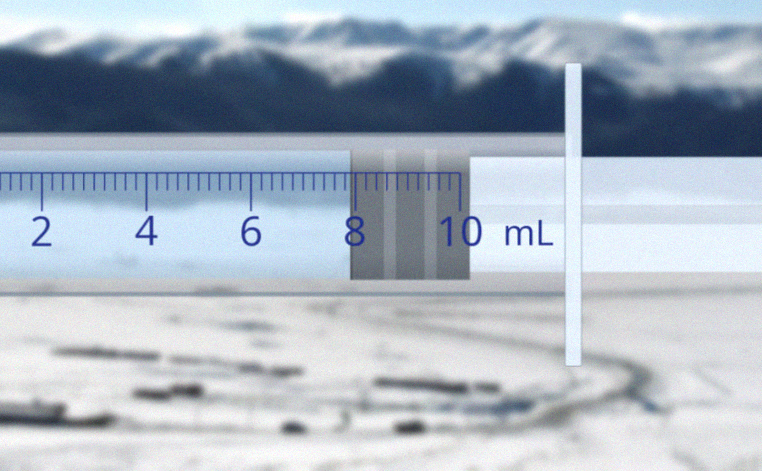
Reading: {"value": 7.9, "unit": "mL"}
